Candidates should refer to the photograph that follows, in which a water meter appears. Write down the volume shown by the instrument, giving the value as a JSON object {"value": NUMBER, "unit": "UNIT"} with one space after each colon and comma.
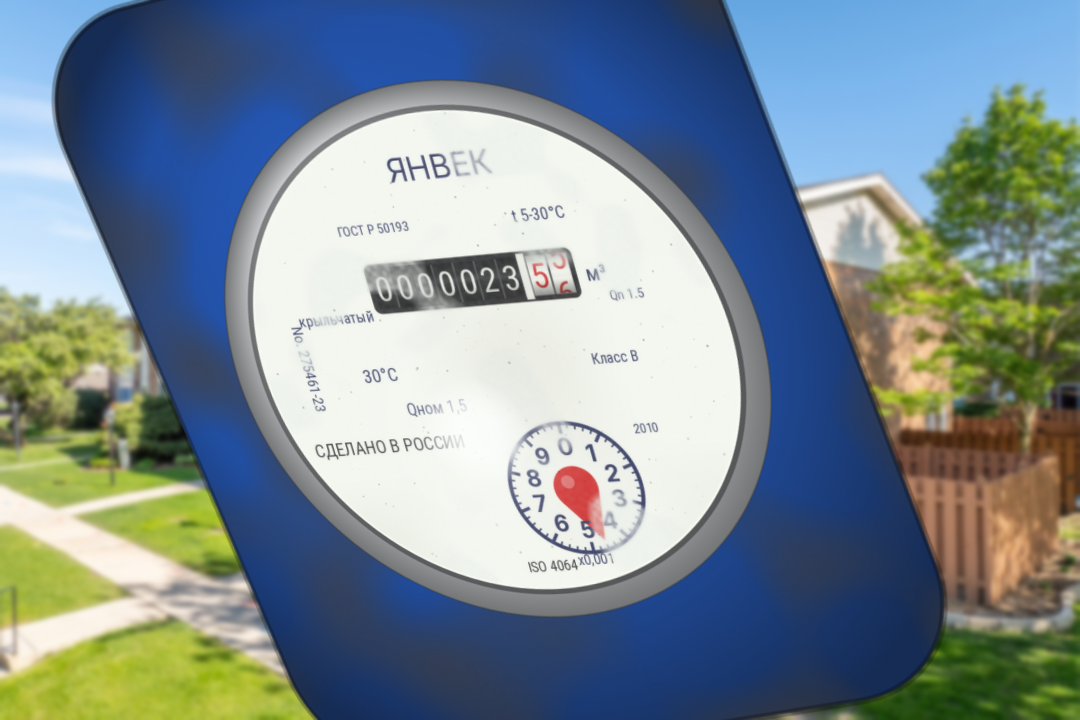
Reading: {"value": 23.554, "unit": "m³"}
